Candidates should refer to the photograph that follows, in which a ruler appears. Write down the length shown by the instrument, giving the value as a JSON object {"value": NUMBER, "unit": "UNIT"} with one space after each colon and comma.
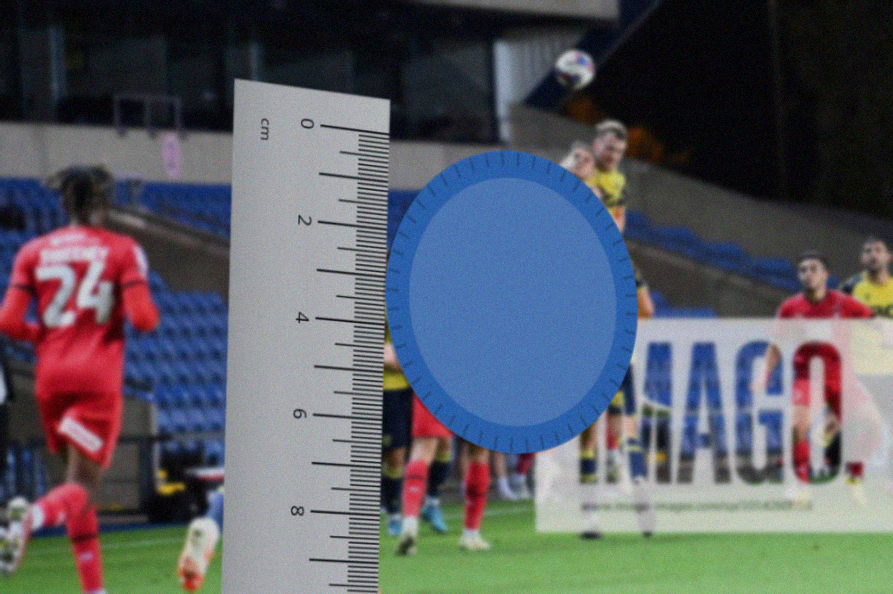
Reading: {"value": 6.5, "unit": "cm"}
